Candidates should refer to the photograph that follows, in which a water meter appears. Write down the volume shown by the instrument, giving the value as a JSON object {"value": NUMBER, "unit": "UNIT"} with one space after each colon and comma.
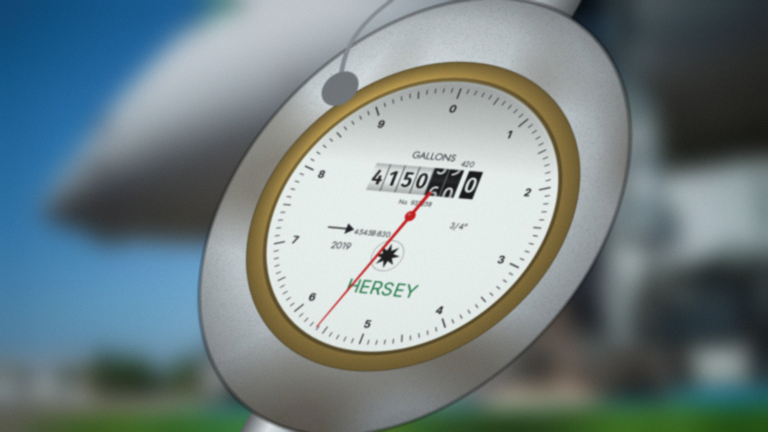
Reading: {"value": 4150595.6, "unit": "gal"}
